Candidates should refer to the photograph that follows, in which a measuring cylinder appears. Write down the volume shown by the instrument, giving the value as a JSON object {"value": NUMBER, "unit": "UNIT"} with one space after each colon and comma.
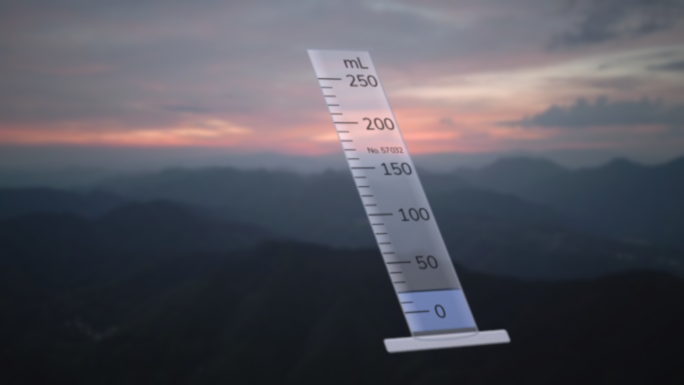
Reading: {"value": 20, "unit": "mL"}
